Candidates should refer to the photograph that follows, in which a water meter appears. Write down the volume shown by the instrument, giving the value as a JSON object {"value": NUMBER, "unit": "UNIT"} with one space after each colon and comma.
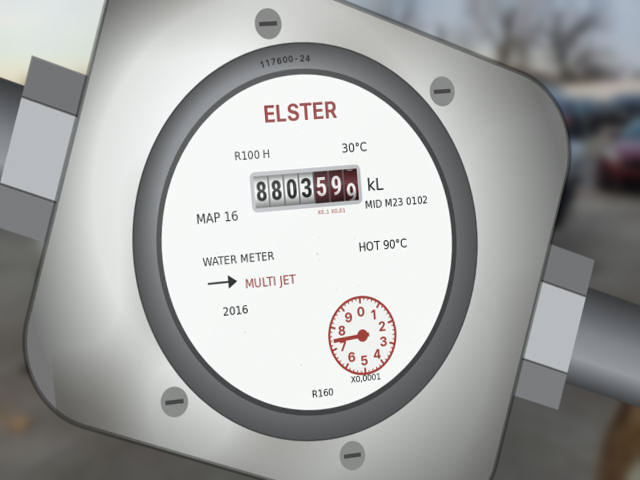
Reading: {"value": 8803.5987, "unit": "kL"}
